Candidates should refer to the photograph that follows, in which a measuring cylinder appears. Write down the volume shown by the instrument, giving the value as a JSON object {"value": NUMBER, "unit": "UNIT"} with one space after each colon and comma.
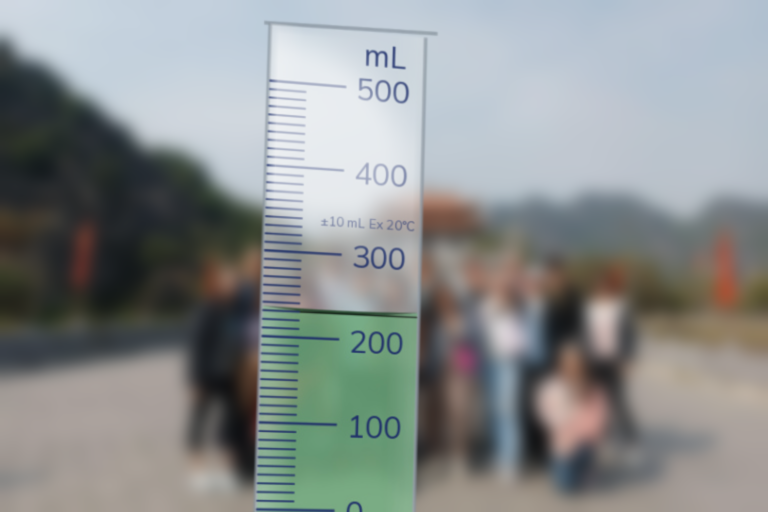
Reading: {"value": 230, "unit": "mL"}
